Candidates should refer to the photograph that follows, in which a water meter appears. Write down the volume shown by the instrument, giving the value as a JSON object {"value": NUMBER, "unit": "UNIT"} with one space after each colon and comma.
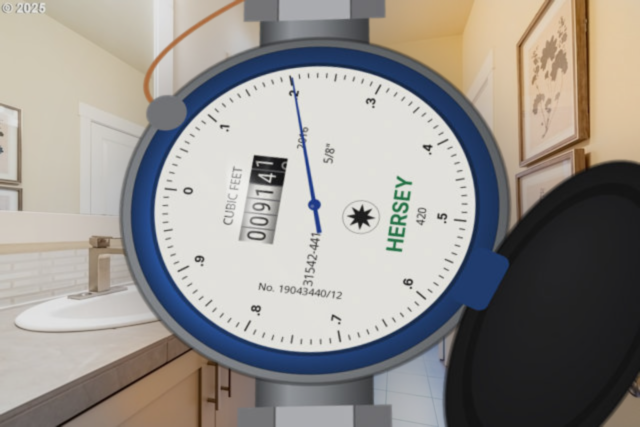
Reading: {"value": 9141.20, "unit": "ft³"}
